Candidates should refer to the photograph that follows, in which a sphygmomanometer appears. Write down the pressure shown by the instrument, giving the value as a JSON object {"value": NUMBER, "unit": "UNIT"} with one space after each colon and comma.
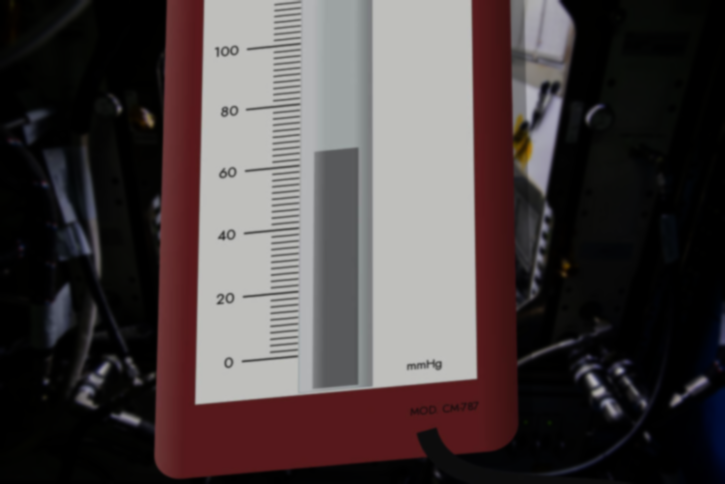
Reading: {"value": 64, "unit": "mmHg"}
